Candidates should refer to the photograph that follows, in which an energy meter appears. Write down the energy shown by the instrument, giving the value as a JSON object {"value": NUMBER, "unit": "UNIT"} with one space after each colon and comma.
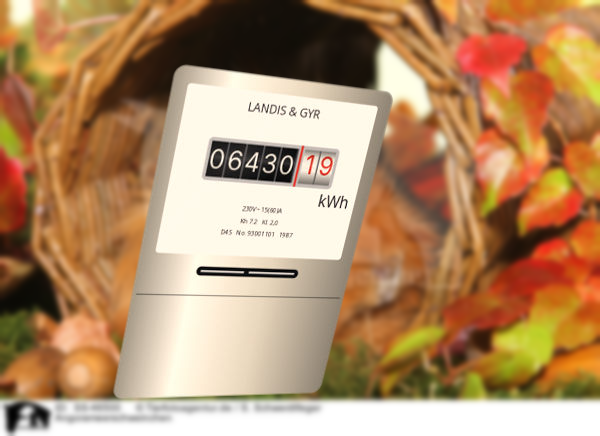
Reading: {"value": 6430.19, "unit": "kWh"}
